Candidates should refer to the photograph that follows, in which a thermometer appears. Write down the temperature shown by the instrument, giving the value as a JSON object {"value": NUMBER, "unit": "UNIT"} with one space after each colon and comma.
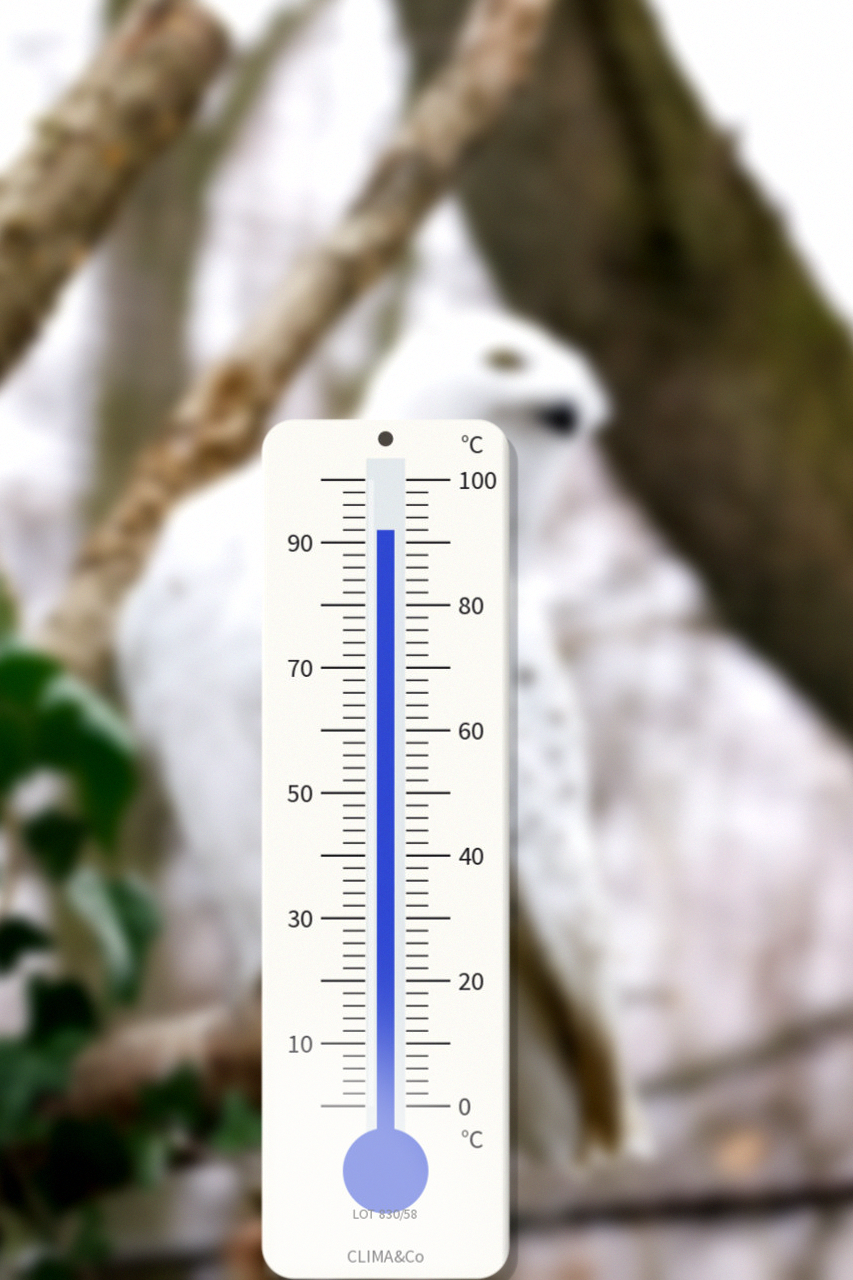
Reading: {"value": 92, "unit": "°C"}
